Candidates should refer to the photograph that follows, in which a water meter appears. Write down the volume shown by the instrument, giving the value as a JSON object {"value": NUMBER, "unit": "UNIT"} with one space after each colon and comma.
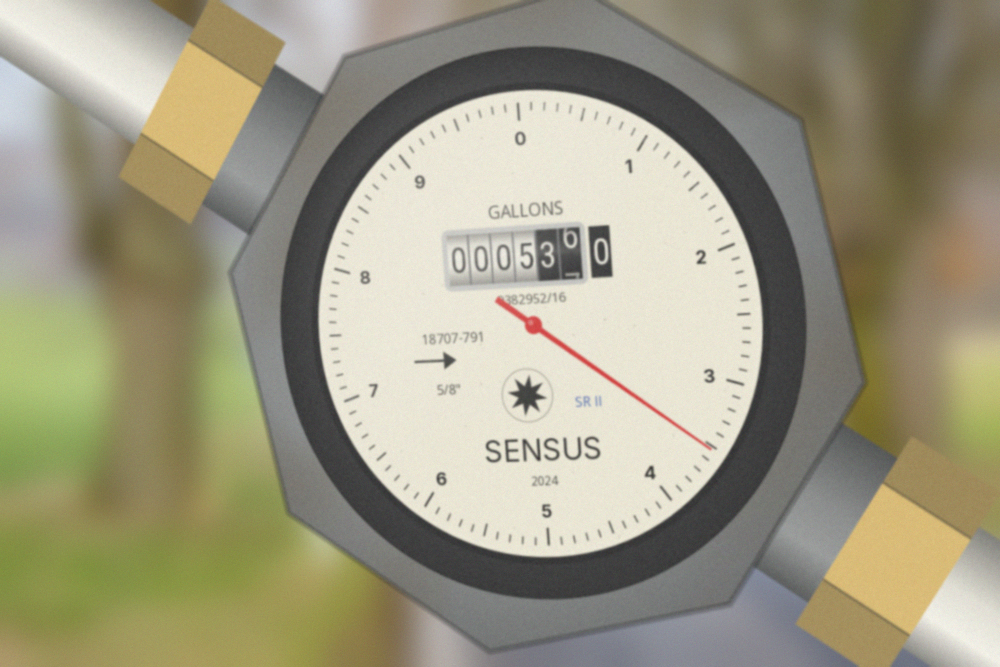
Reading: {"value": 5363.5, "unit": "gal"}
